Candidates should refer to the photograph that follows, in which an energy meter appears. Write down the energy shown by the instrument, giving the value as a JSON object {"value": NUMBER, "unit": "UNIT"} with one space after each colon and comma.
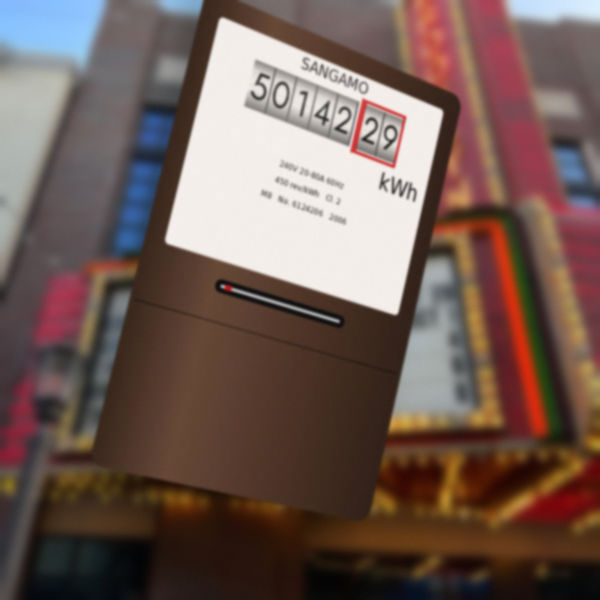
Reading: {"value": 50142.29, "unit": "kWh"}
